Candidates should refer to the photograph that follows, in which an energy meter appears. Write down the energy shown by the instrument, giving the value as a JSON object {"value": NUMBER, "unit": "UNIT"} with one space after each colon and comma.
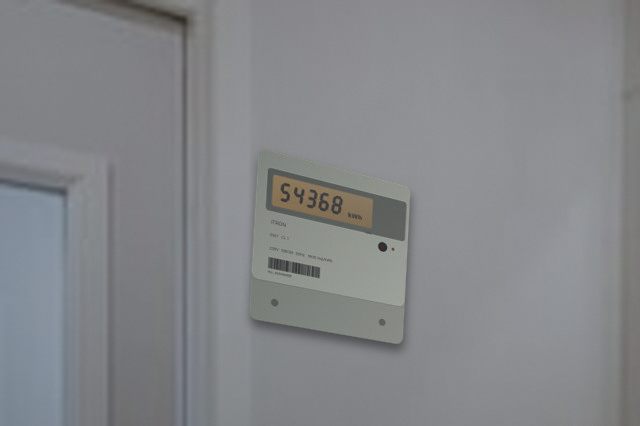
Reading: {"value": 54368, "unit": "kWh"}
